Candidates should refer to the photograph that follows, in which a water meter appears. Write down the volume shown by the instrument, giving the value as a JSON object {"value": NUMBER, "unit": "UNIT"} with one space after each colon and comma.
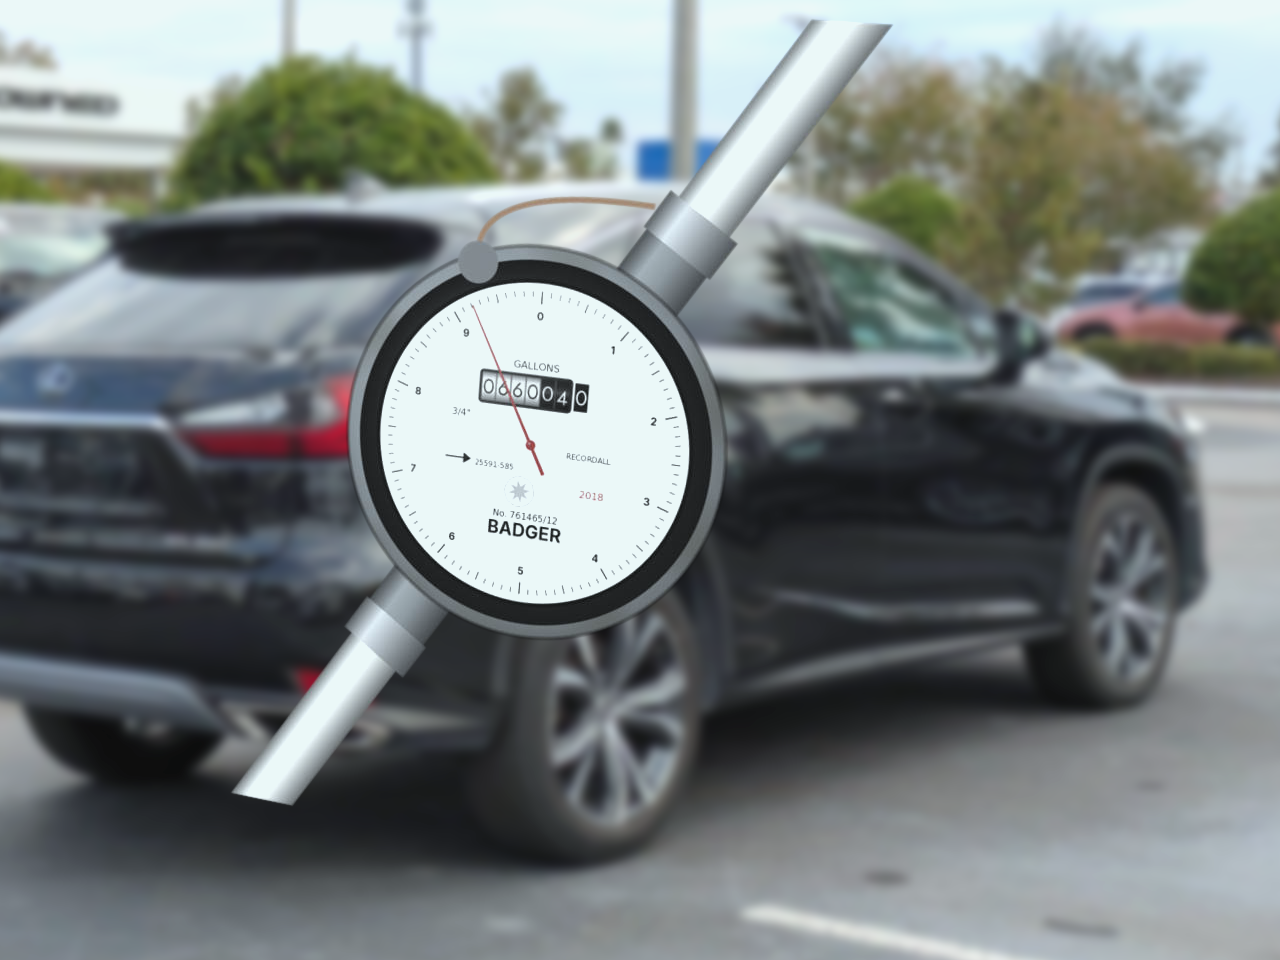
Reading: {"value": 660039.2, "unit": "gal"}
